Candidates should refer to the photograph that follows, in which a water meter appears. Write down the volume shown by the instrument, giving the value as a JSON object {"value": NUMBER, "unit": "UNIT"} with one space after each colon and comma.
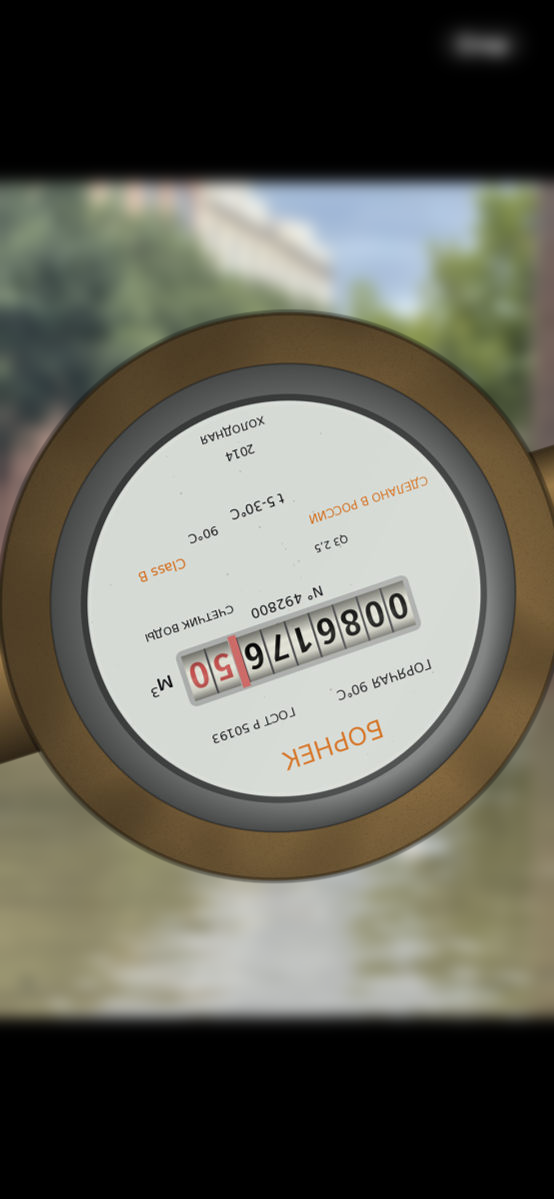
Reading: {"value": 86176.50, "unit": "m³"}
